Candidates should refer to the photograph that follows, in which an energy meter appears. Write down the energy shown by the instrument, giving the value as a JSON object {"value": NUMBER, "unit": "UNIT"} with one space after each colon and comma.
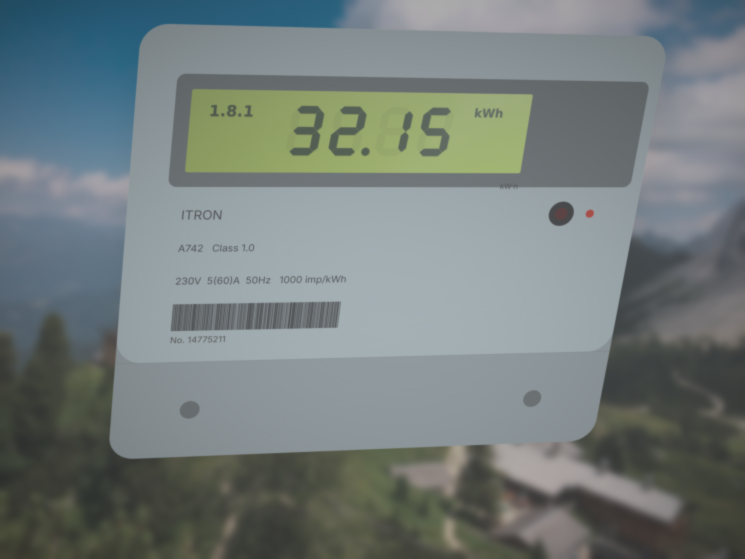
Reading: {"value": 32.15, "unit": "kWh"}
